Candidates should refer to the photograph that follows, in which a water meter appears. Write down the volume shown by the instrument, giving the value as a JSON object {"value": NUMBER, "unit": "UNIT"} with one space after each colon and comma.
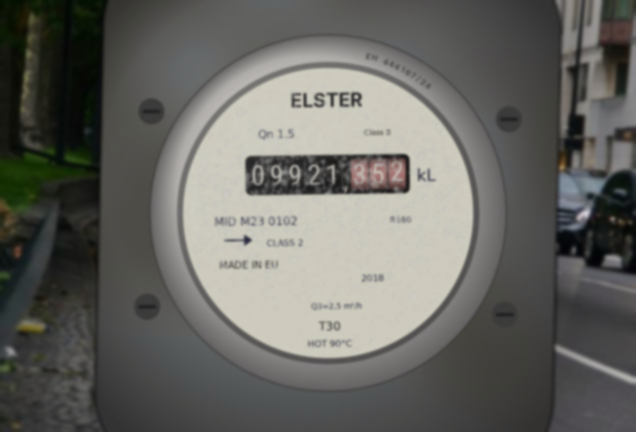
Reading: {"value": 9921.352, "unit": "kL"}
